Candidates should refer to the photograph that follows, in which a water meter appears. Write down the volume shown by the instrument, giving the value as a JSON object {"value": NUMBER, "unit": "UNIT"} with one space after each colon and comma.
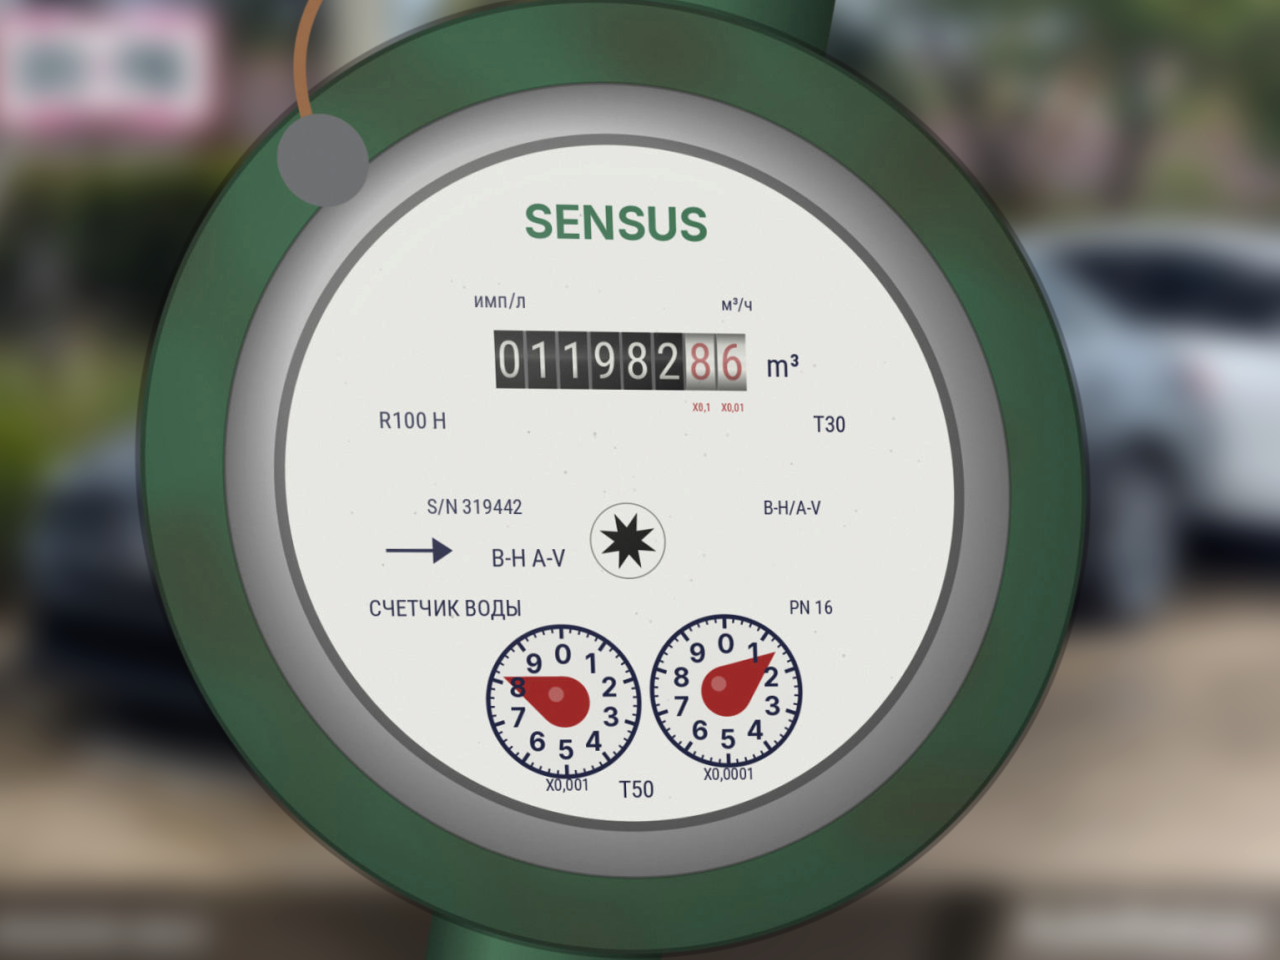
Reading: {"value": 11982.8681, "unit": "m³"}
